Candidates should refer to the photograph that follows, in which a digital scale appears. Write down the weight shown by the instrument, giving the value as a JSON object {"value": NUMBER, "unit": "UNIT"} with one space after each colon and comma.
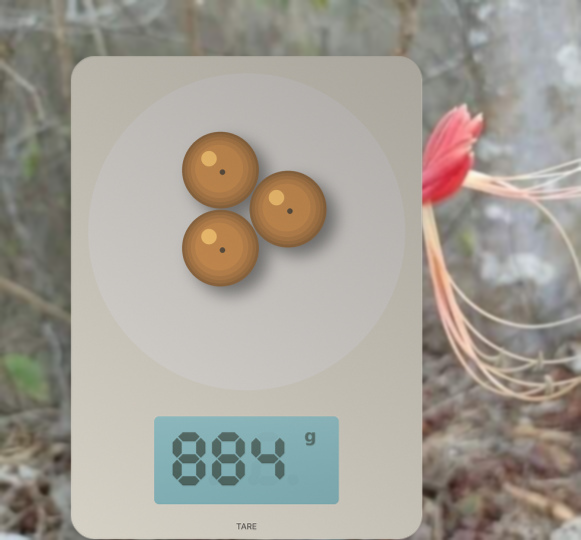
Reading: {"value": 884, "unit": "g"}
